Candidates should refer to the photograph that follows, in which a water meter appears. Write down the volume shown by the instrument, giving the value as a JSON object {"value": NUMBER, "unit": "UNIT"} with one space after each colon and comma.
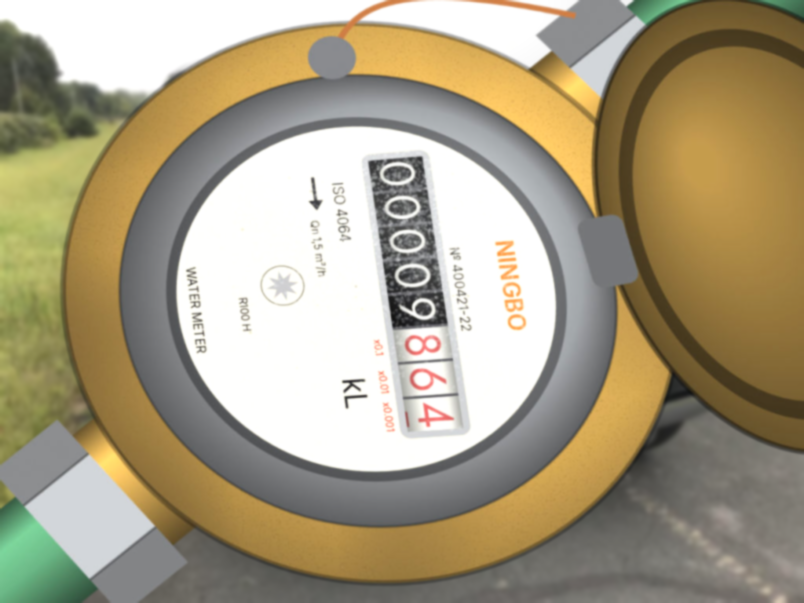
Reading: {"value": 9.864, "unit": "kL"}
